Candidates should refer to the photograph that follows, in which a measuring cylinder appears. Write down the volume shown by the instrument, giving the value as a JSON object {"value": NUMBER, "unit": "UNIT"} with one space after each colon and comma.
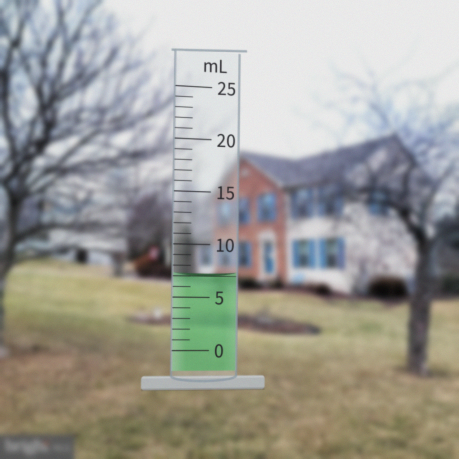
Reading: {"value": 7, "unit": "mL"}
